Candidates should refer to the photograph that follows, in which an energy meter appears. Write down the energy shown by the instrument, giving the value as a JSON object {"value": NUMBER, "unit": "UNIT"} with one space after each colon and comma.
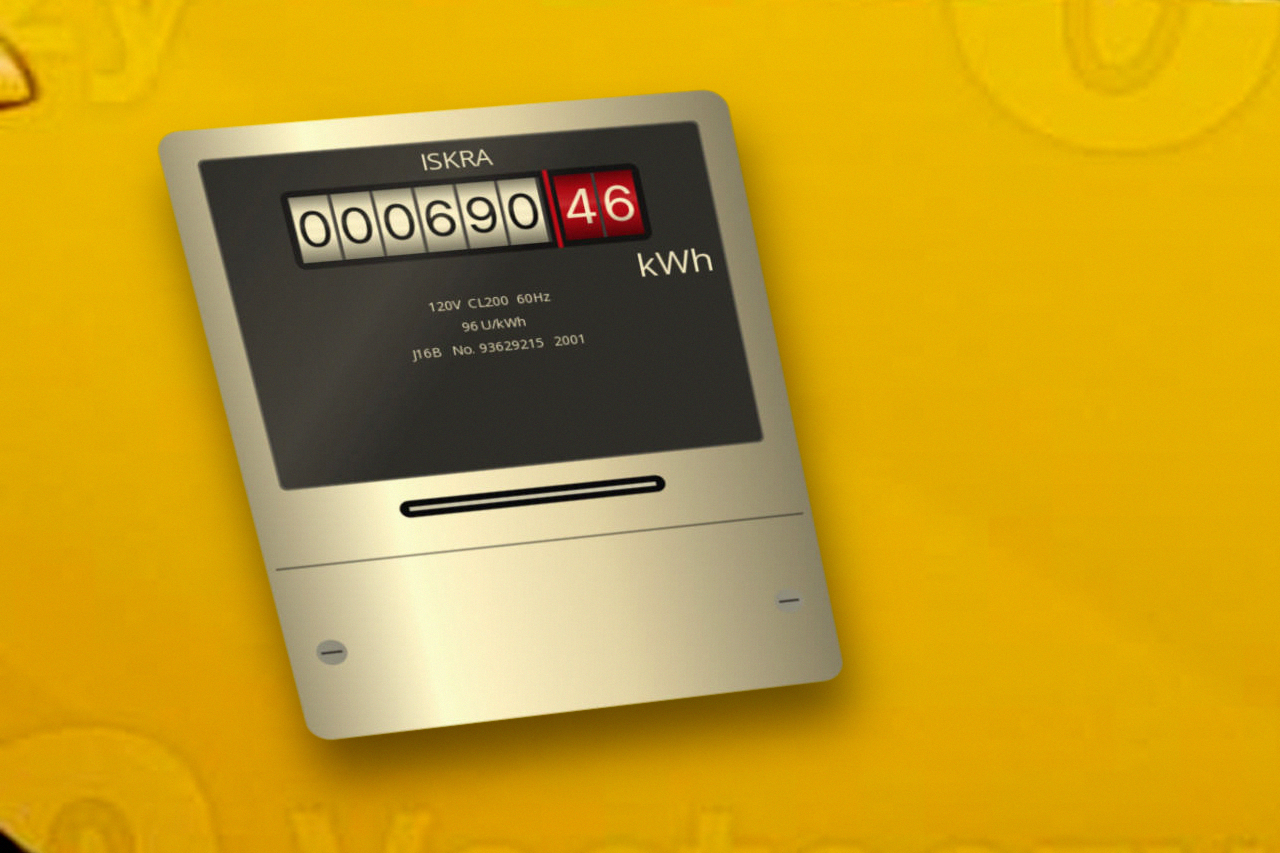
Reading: {"value": 690.46, "unit": "kWh"}
